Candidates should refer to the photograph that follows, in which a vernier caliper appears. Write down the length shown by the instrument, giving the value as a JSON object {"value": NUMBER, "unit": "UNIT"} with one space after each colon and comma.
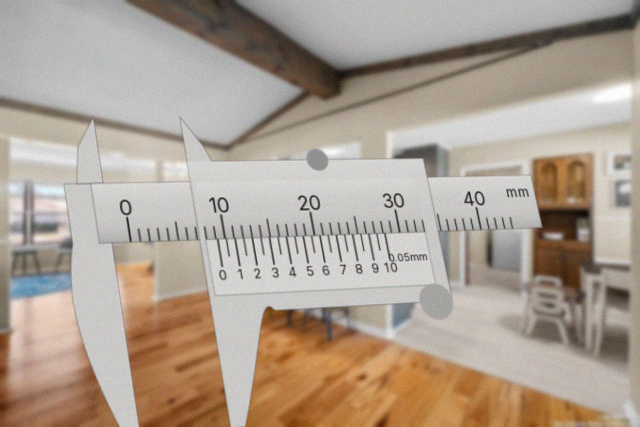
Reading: {"value": 9.2, "unit": "mm"}
